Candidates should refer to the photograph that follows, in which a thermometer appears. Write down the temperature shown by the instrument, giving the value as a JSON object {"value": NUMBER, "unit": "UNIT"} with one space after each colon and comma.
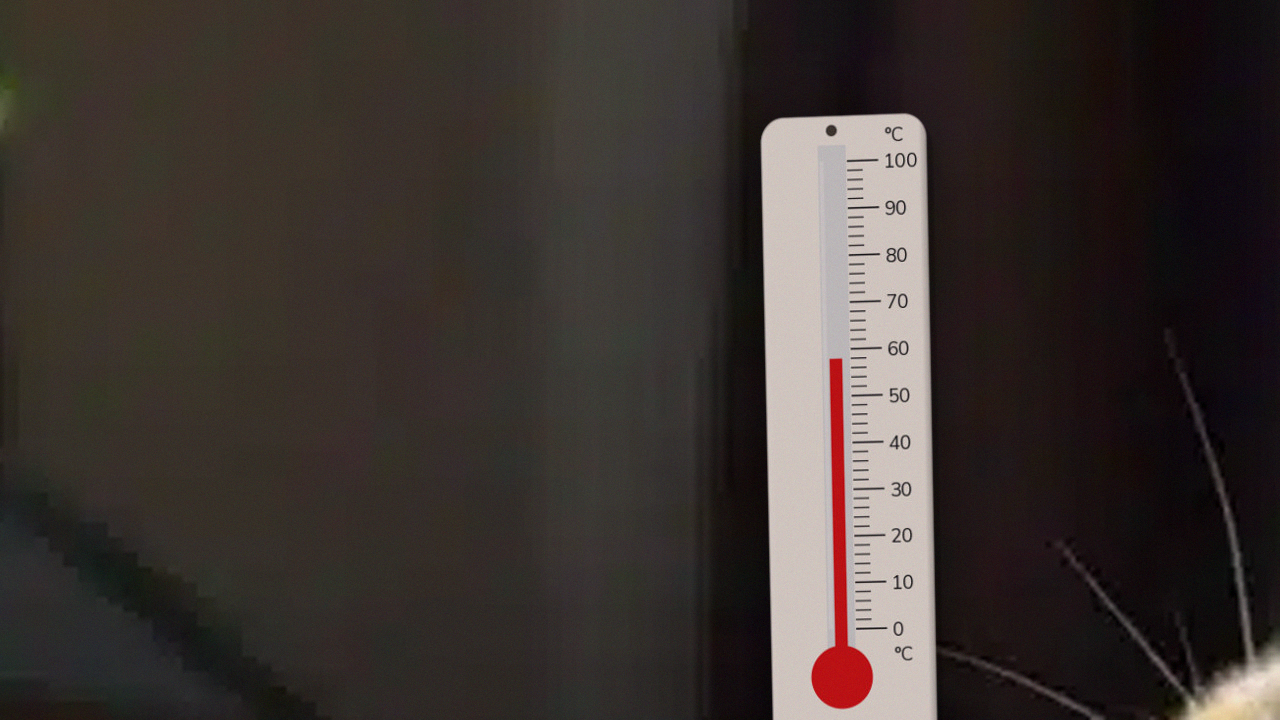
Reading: {"value": 58, "unit": "°C"}
